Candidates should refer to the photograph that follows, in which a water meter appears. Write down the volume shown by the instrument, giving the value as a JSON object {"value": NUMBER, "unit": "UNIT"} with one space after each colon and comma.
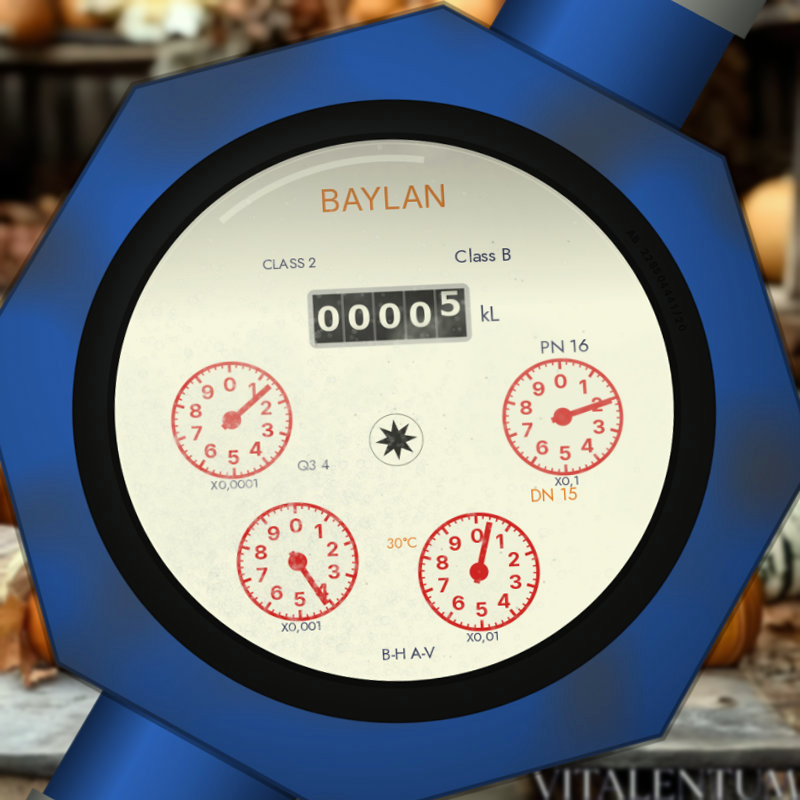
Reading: {"value": 5.2041, "unit": "kL"}
